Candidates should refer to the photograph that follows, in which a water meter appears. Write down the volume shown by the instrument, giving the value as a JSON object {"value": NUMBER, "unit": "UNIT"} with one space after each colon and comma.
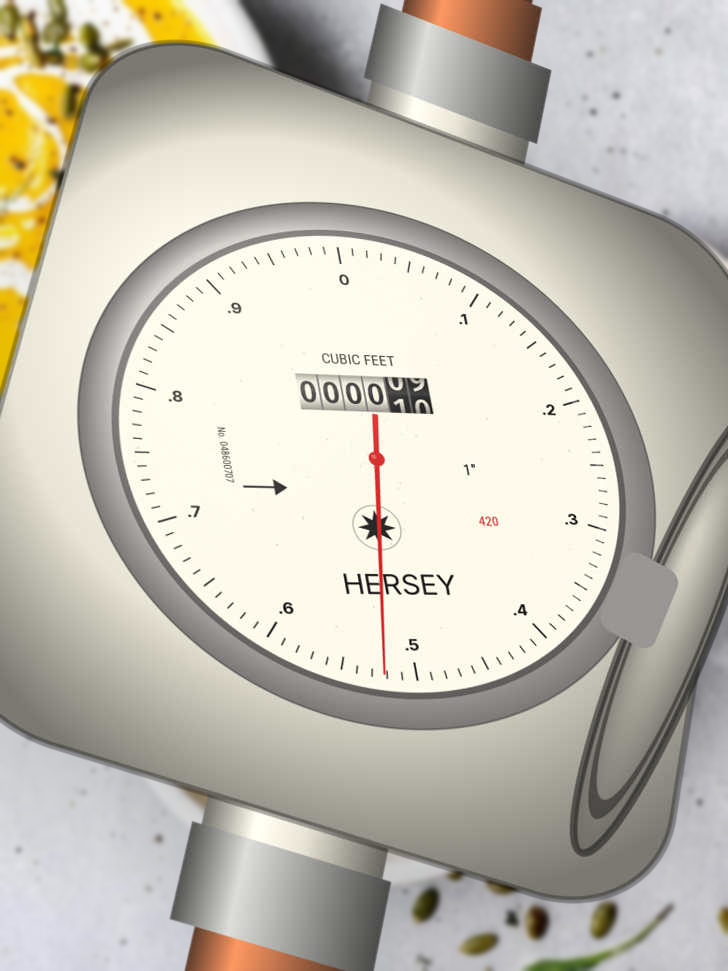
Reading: {"value": 9.52, "unit": "ft³"}
